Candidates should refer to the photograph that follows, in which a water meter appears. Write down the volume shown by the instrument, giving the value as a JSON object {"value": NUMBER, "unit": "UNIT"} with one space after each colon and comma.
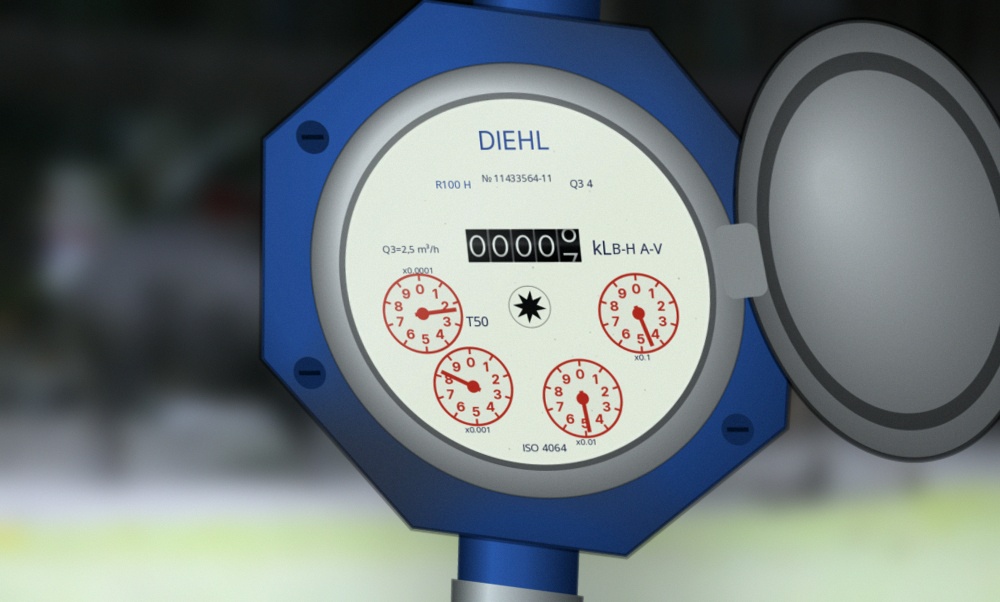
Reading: {"value": 6.4482, "unit": "kL"}
